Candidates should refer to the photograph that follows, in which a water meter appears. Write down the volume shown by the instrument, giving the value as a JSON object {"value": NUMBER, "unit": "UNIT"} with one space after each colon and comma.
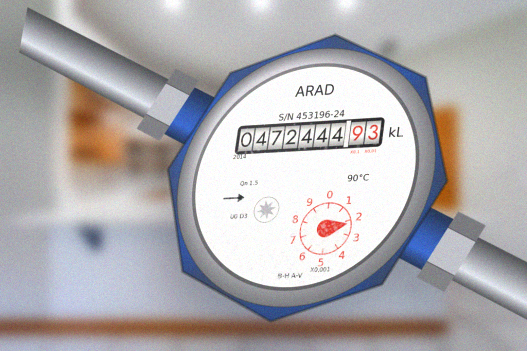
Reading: {"value": 472444.932, "unit": "kL"}
